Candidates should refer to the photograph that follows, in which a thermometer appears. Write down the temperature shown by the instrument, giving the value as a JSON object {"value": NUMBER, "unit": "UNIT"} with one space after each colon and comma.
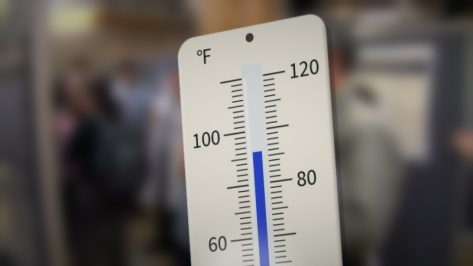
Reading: {"value": 92, "unit": "°F"}
